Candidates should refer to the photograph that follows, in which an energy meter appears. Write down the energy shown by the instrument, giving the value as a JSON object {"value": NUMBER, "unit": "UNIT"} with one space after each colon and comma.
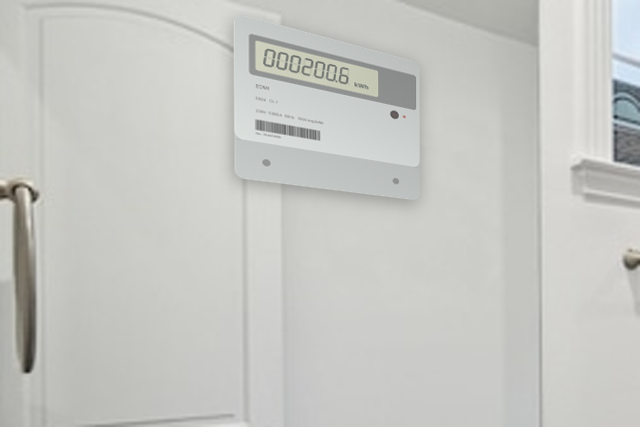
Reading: {"value": 200.6, "unit": "kWh"}
